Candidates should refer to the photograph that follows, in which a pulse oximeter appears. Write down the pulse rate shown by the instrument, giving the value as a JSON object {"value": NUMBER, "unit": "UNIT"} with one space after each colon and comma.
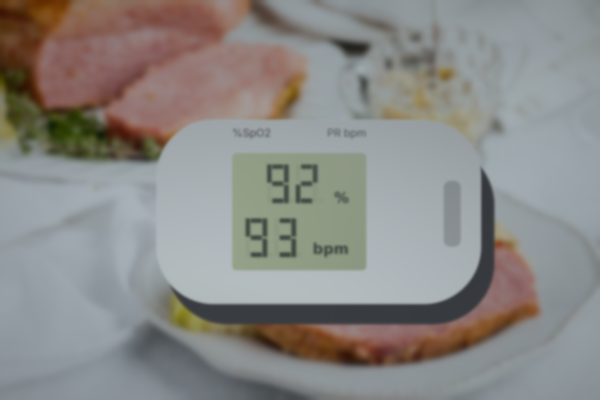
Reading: {"value": 93, "unit": "bpm"}
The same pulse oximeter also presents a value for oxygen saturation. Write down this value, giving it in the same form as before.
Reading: {"value": 92, "unit": "%"}
